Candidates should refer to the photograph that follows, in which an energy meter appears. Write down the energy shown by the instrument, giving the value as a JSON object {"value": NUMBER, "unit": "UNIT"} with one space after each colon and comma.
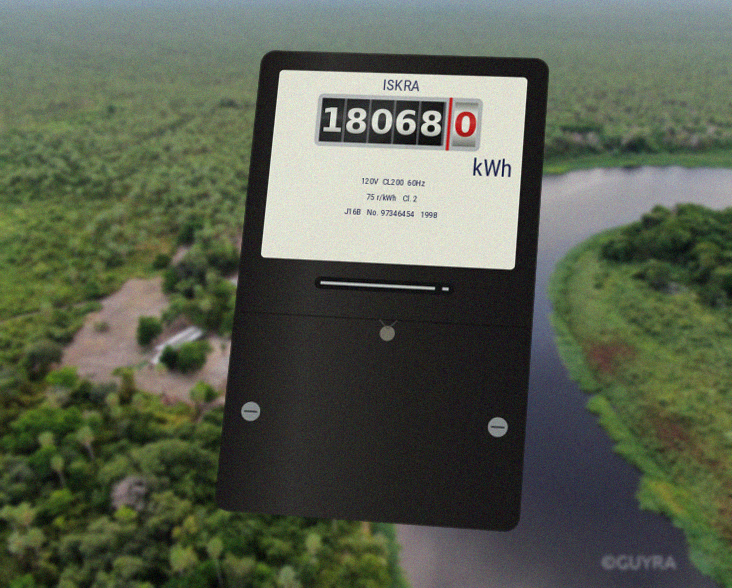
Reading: {"value": 18068.0, "unit": "kWh"}
